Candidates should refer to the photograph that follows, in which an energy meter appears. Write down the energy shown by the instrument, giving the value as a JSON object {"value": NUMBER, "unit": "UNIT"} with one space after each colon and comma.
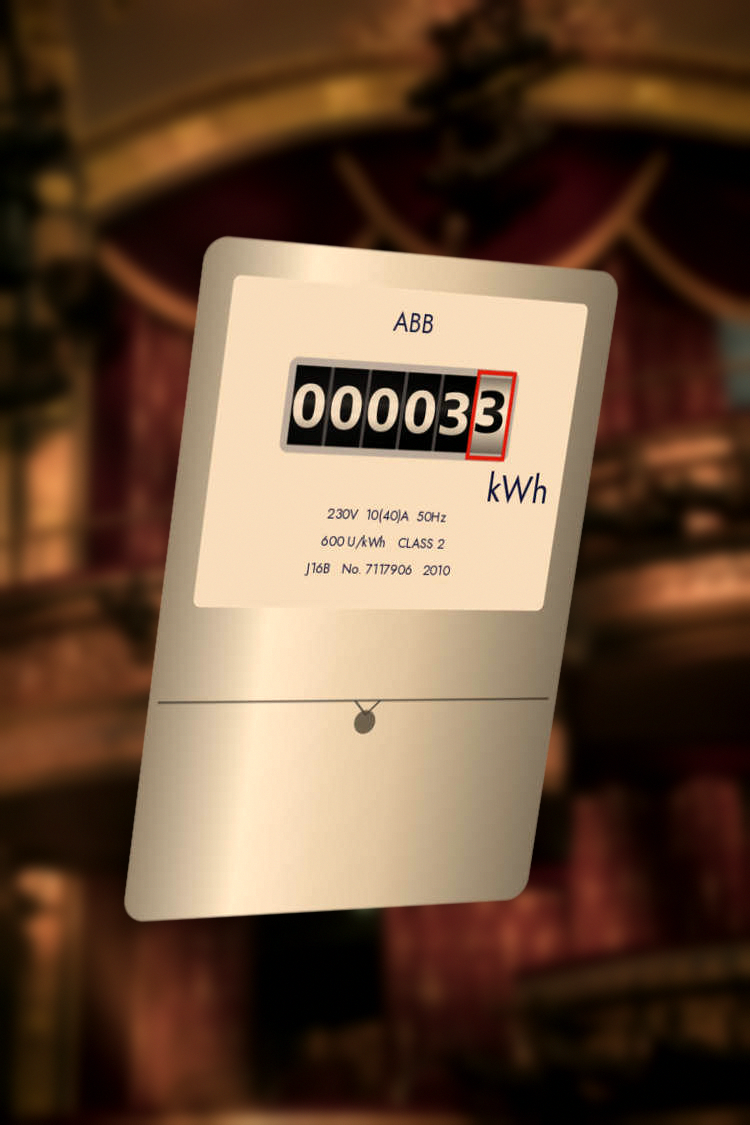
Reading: {"value": 3.3, "unit": "kWh"}
